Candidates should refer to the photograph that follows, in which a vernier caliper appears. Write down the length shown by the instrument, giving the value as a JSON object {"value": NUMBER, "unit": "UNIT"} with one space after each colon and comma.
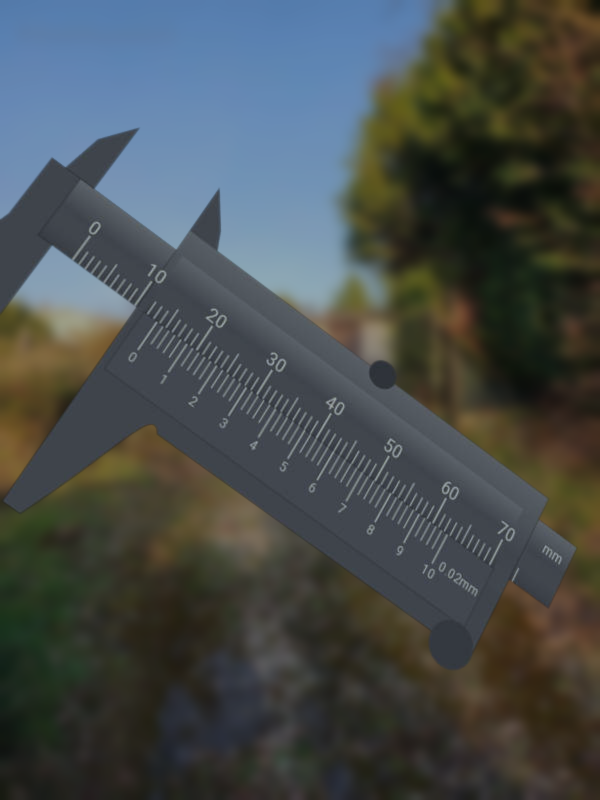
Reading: {"value": 13.6, "unit": "mm"}
